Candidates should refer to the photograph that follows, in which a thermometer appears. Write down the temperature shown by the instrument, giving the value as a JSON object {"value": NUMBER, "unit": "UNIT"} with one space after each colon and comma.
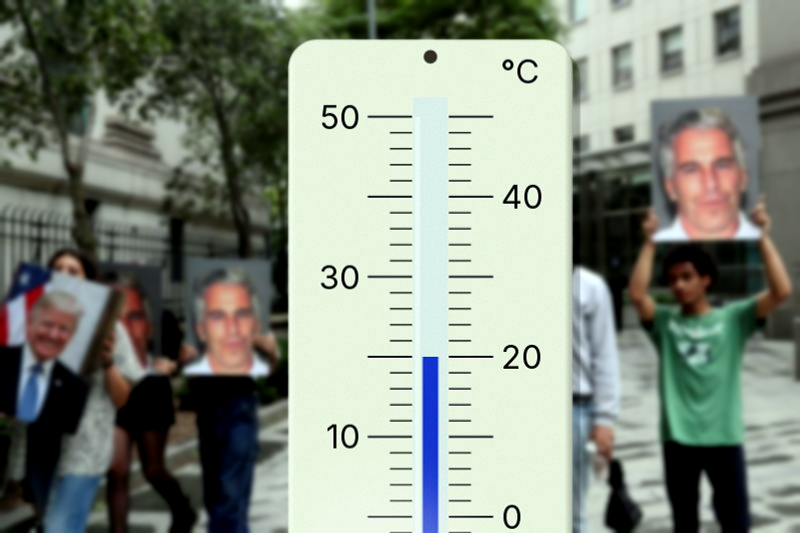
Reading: {"value": 20, "unit": "°C"}
